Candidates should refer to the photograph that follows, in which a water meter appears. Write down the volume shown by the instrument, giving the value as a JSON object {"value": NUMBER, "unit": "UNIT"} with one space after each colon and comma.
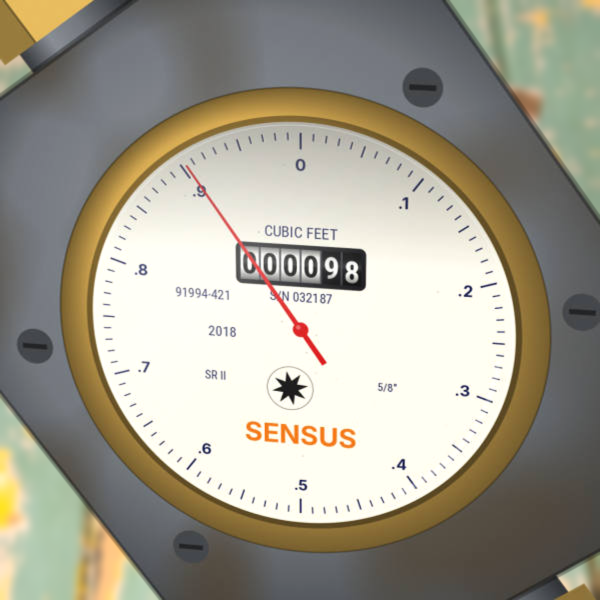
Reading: {"value": 97.90, "unit": "ft³"}
